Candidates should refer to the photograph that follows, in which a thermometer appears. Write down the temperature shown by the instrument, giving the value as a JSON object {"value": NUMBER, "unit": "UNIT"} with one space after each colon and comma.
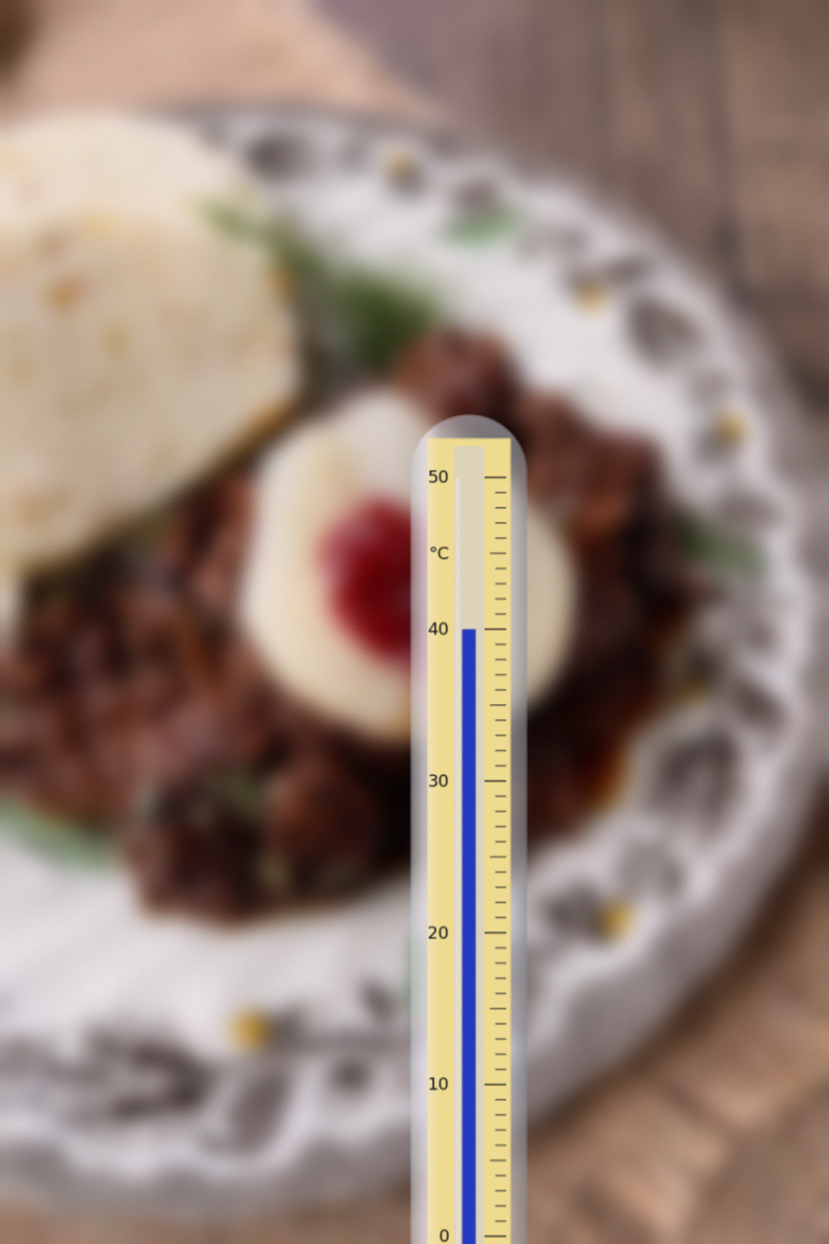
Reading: {"value": 40, "unit": "°C"}
